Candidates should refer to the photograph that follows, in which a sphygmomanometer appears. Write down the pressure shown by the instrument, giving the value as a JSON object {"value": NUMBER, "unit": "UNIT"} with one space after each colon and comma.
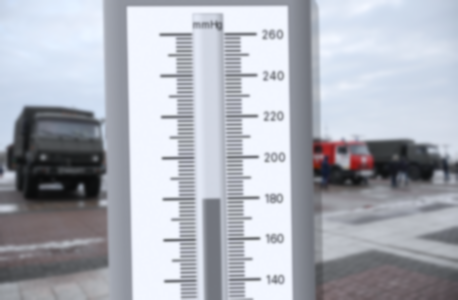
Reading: {"value": 180, "unit": "mmHg"}
